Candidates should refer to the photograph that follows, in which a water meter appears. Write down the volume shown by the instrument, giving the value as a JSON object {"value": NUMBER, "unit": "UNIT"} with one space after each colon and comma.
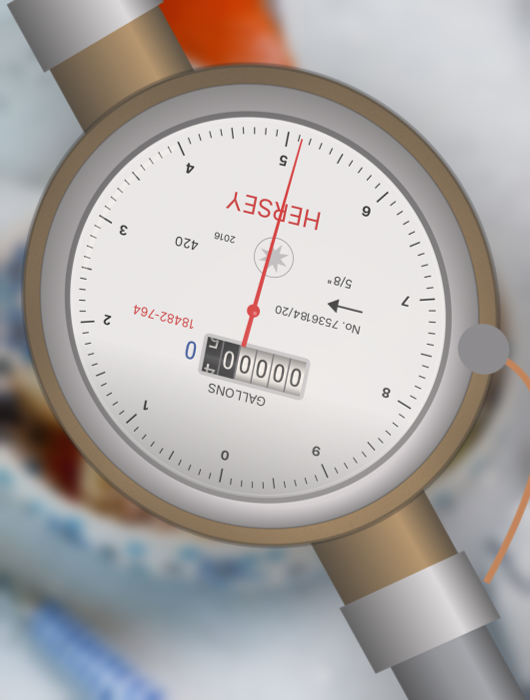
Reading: {"value": 45.1, "unit": "gal"}
